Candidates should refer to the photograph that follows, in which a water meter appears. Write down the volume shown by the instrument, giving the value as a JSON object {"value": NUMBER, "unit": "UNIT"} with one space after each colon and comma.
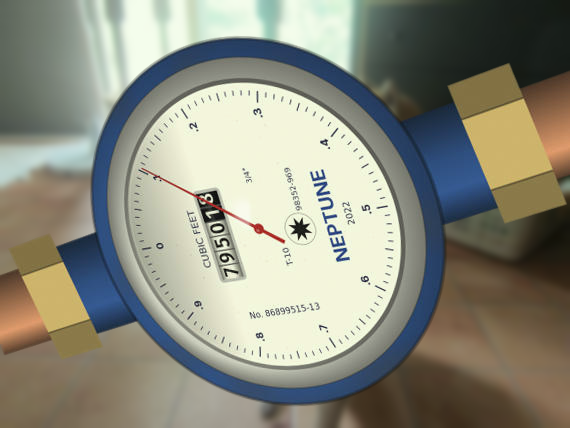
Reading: {"value": 795018.10, "unit": "ft³"}
